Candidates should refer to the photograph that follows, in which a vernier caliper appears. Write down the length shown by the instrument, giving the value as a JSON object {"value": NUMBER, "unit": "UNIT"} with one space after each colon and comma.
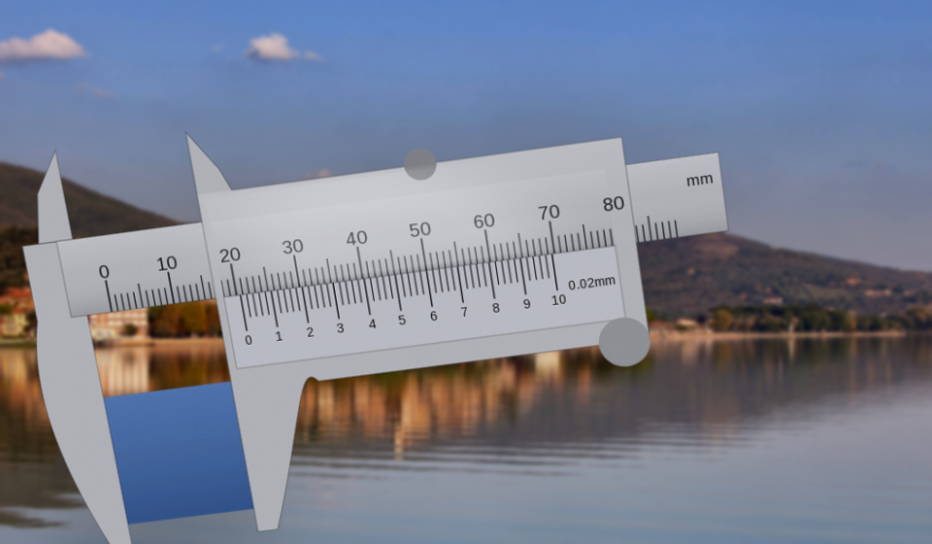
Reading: {"value": 20.6, "unit": "mm"}
